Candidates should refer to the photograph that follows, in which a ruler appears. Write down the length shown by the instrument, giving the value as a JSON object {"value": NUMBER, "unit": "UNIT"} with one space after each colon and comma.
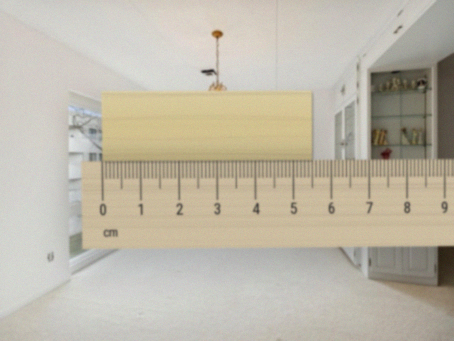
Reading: {"value": 5.5, "unit": "cm"}
